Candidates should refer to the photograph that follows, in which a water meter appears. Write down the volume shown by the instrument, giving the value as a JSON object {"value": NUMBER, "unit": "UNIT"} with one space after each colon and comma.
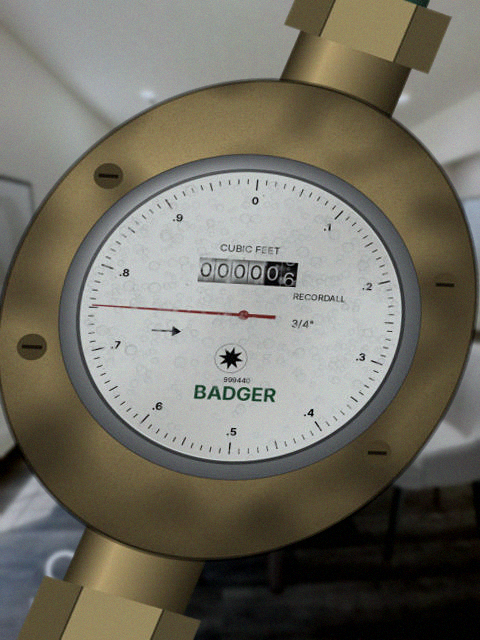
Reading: {"value": 5.75, "unit": "ft³"}
